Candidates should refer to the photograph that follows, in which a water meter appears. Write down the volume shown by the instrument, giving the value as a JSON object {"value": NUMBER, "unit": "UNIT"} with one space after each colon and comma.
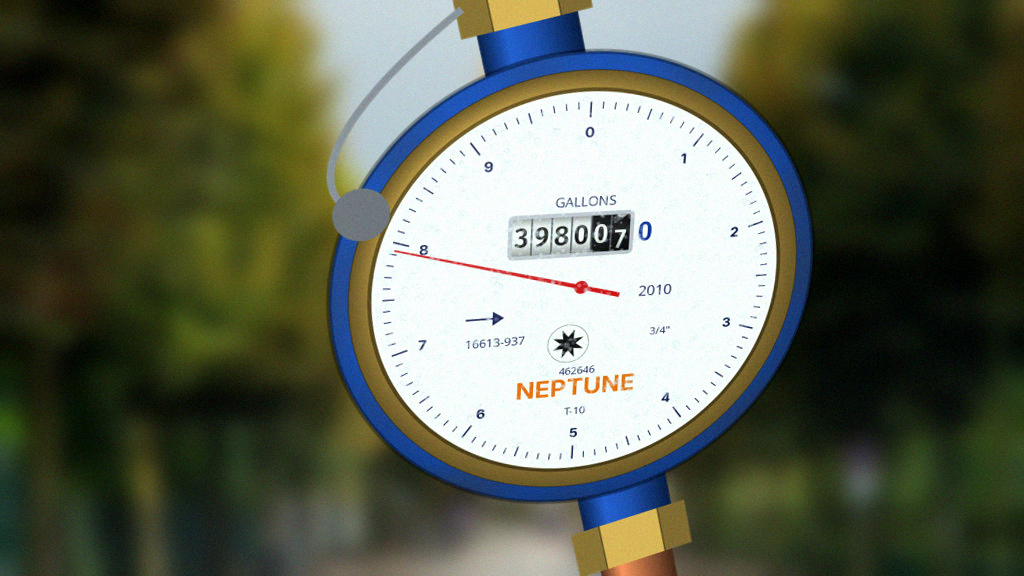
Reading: {"value": 3980067.9, "unit": "gal"}
